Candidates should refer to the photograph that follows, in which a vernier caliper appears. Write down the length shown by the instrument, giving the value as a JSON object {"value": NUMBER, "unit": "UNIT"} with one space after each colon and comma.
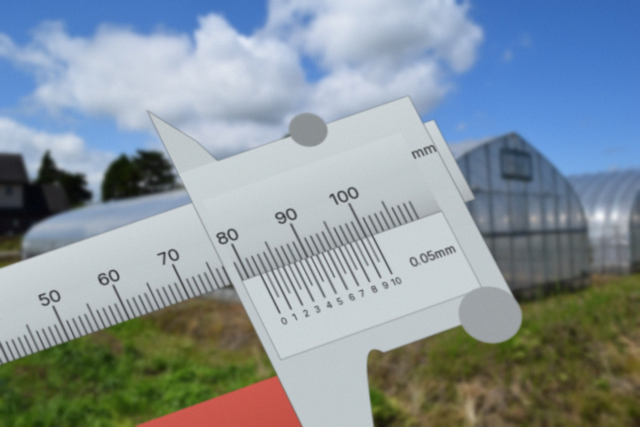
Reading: {"value": 82.0, "unit": "mm"}
